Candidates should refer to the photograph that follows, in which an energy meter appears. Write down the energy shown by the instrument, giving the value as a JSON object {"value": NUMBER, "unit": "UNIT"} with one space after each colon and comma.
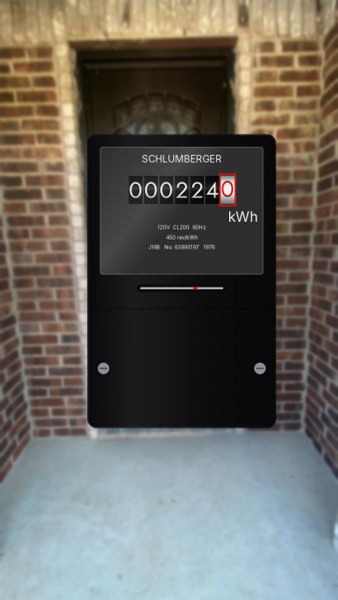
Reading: {"value": 224.0, "unit": "kWh"}
